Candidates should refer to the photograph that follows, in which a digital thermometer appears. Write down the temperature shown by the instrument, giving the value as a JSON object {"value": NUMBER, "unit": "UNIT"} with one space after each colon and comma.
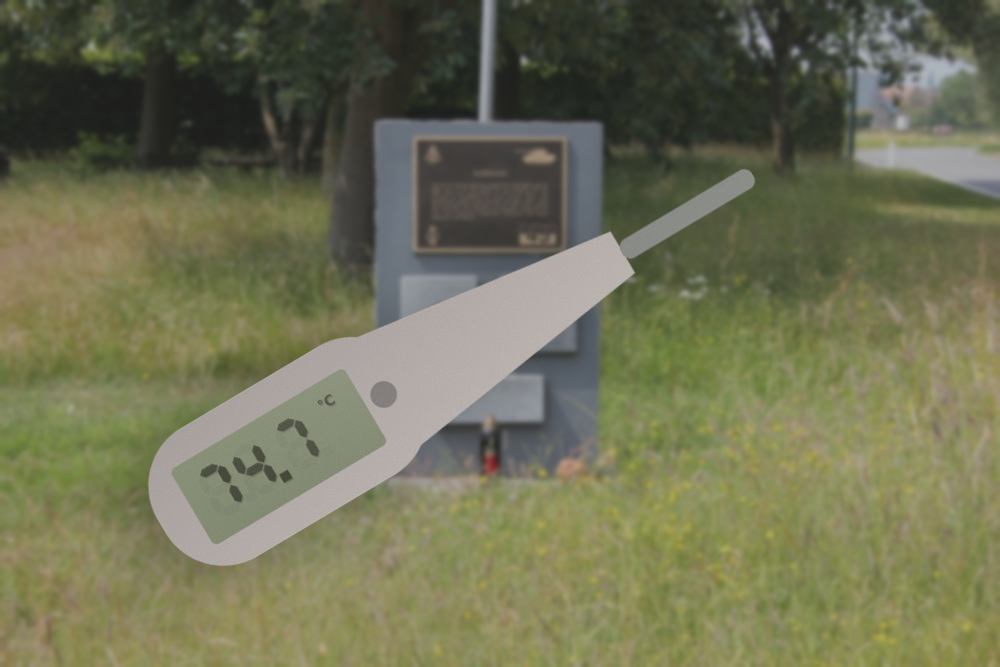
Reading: {"value": 74.7, "unit": "°C"}
